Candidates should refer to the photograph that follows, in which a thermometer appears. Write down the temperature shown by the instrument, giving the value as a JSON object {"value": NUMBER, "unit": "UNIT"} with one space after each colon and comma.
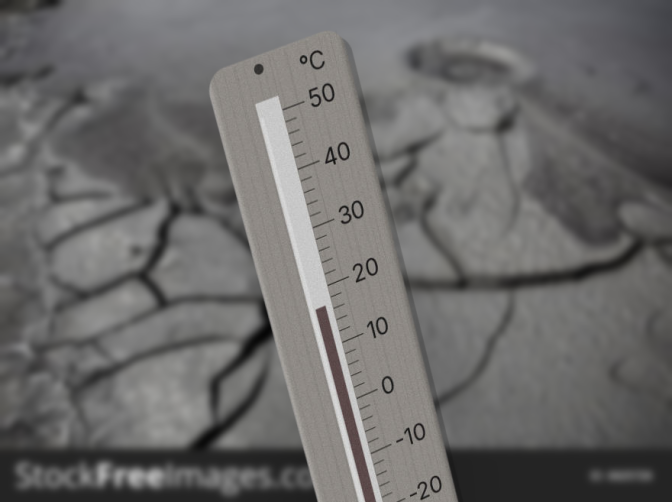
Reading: {"value": 17, "unit": "°C"}
